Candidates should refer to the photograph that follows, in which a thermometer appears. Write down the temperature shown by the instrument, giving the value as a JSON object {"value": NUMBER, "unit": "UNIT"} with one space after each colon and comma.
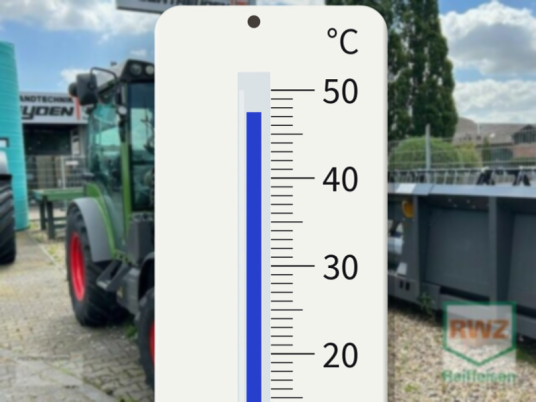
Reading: {"value": 47.5, "unit": "°C"}
